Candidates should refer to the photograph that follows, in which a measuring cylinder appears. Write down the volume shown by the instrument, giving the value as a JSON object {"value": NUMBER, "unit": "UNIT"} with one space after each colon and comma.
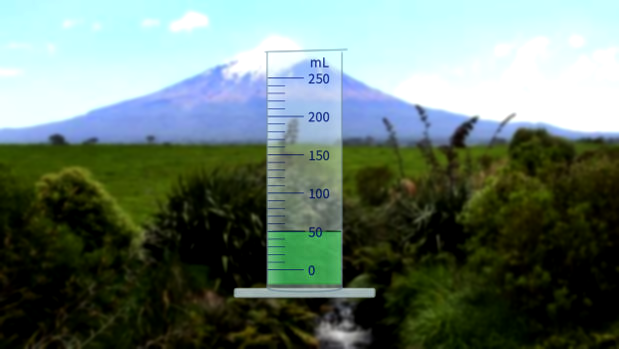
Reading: {"value": 50, "unit": "mL"}
